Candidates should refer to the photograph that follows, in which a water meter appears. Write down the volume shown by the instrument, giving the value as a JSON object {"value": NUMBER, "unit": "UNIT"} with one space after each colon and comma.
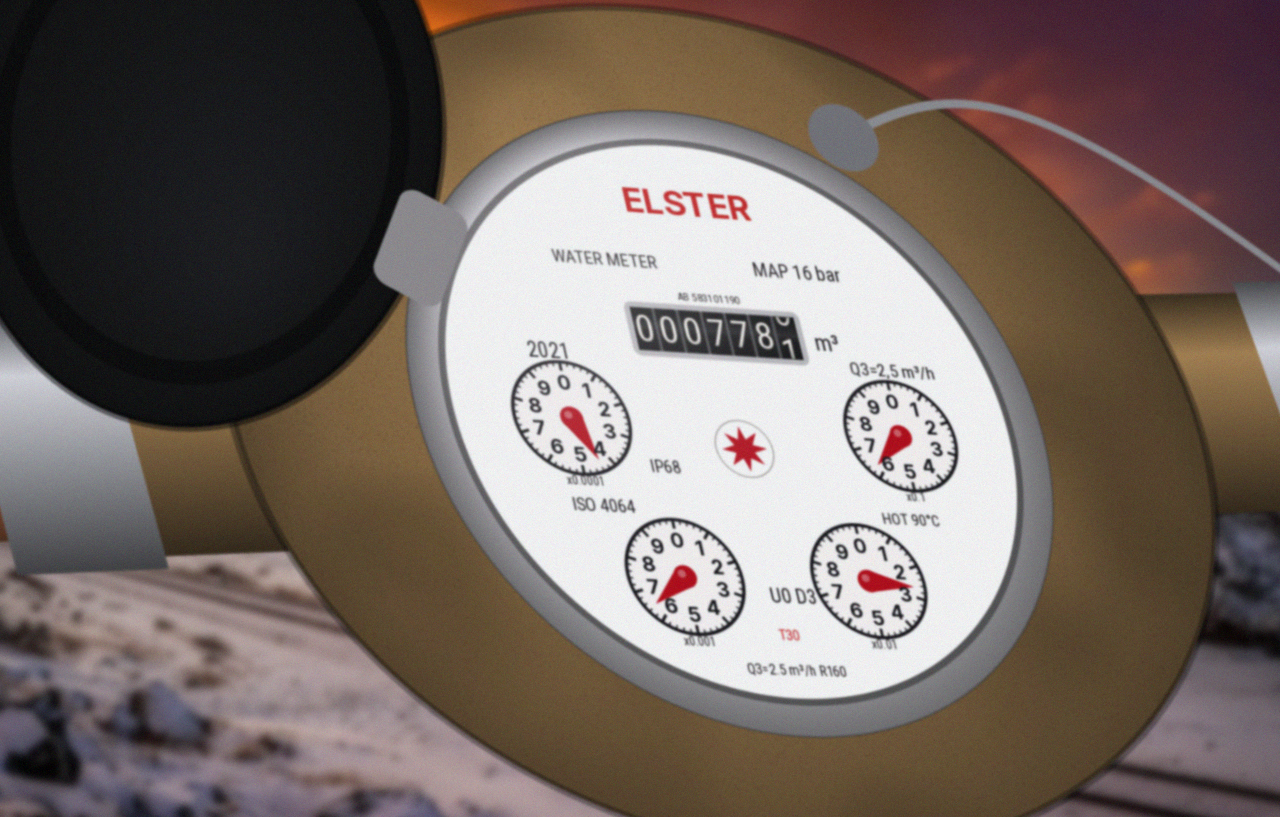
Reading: {"value": 7780.6264, "unit": "m³"}
